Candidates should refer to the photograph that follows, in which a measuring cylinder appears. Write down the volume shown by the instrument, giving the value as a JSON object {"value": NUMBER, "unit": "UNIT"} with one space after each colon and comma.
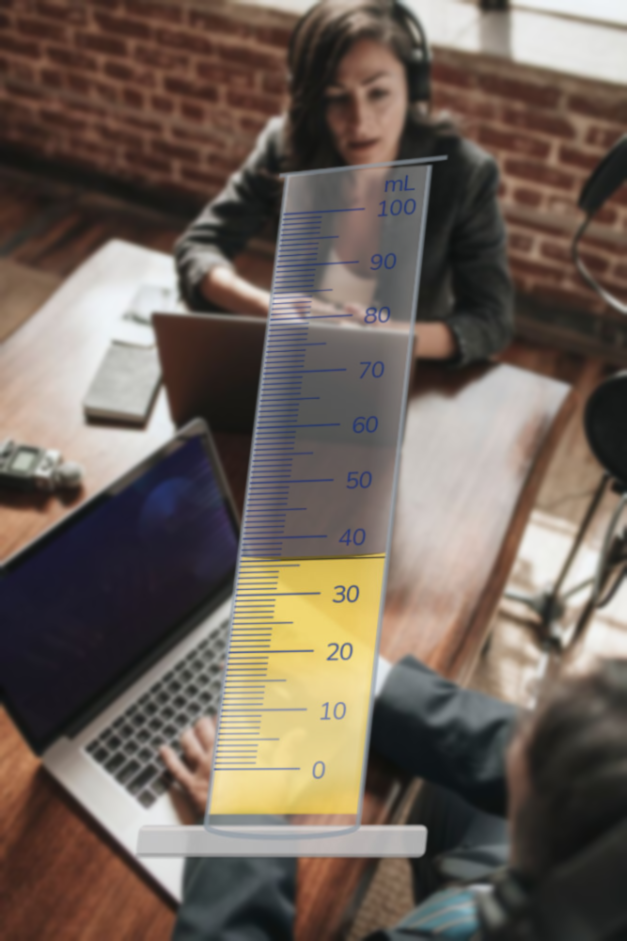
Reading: {"value": 36, "unit": "mL"}
